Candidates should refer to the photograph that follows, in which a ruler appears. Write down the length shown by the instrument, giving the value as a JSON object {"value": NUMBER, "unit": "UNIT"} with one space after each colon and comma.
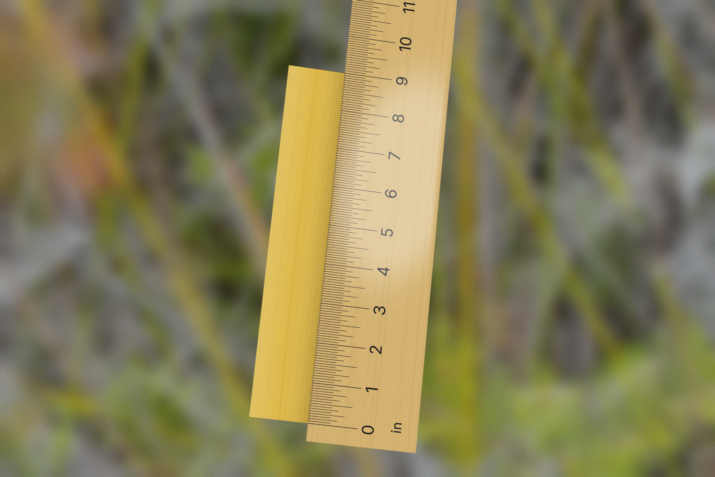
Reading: {"value": 9, "unit": "in"}
